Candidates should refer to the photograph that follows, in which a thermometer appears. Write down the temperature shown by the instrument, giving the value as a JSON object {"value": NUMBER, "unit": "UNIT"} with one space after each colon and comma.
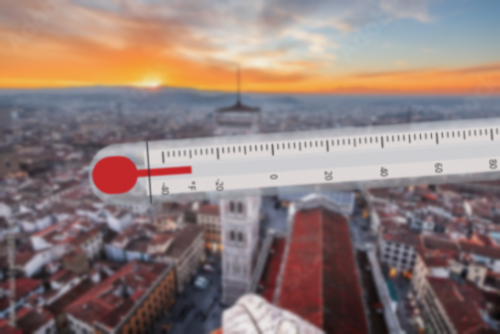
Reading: {"value": -30, "unit": "°F"}
